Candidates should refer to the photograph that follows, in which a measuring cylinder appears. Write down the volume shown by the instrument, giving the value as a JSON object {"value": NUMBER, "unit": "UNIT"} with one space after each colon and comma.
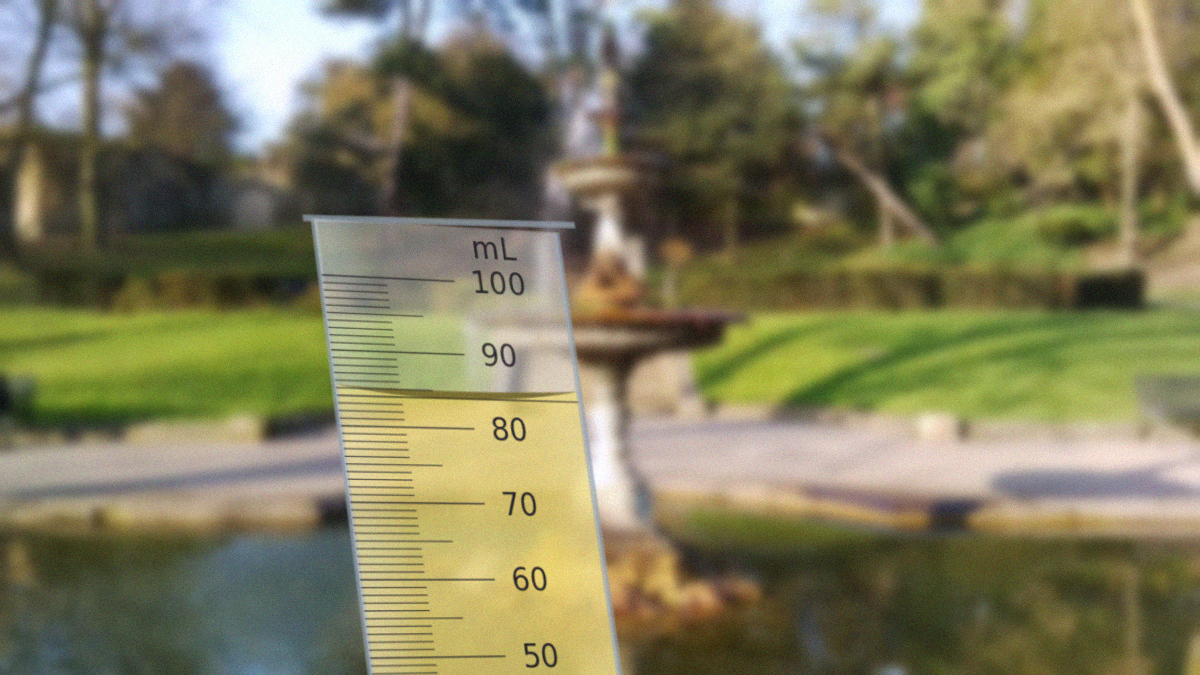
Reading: {"value": 84, "unit": "mL"}
